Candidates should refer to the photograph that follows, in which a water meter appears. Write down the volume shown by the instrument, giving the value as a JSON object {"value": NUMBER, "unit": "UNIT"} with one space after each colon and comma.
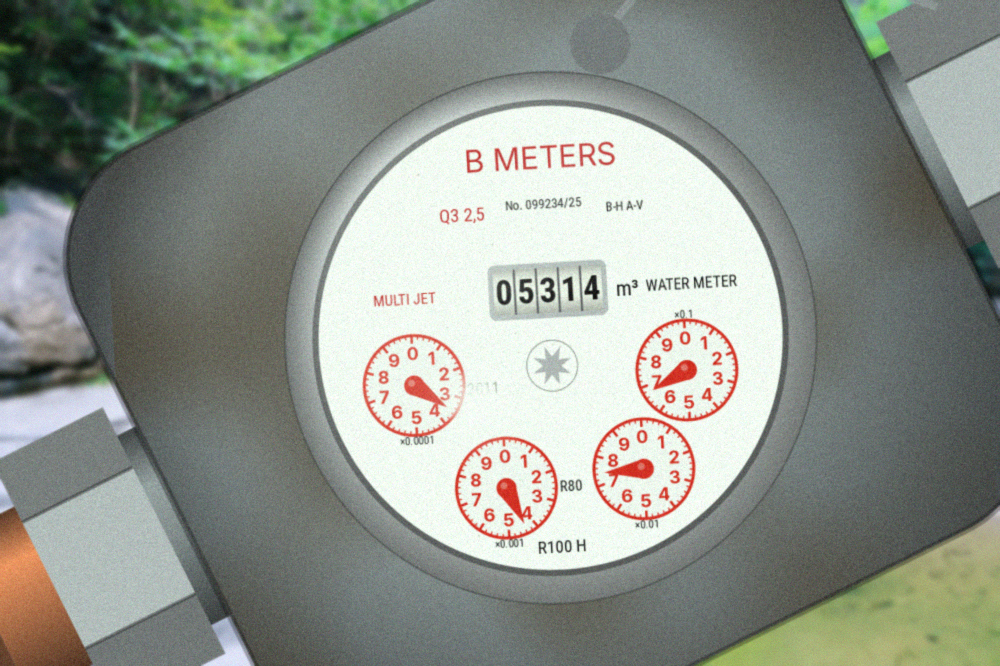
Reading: {"value": 5314.6743, "unit": "m³"}
